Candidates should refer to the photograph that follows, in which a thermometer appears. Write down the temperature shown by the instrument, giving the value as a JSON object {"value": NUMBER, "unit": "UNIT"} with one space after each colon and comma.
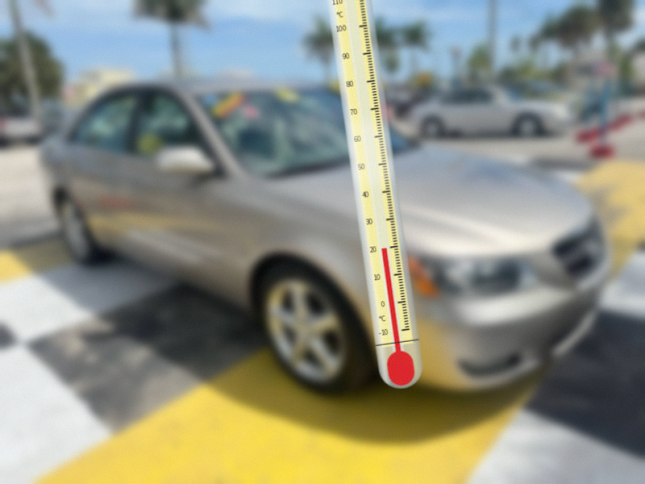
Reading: {"value": 20, "unit": "°C"}
